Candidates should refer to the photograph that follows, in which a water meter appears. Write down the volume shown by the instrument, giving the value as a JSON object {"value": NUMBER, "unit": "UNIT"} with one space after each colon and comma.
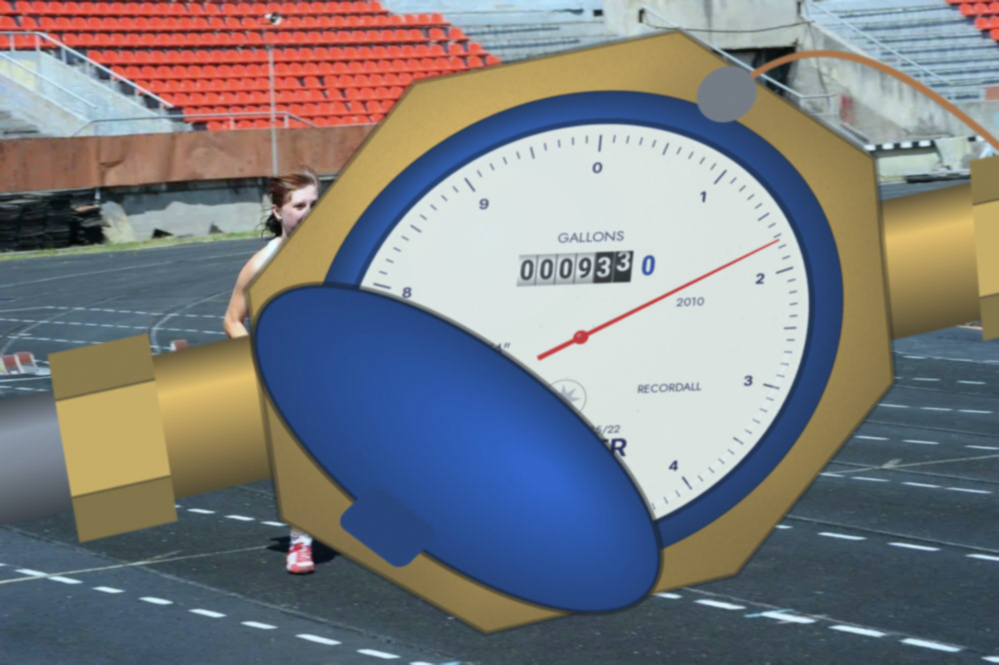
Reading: {"value": 9331.7, "unit": "gal"}
